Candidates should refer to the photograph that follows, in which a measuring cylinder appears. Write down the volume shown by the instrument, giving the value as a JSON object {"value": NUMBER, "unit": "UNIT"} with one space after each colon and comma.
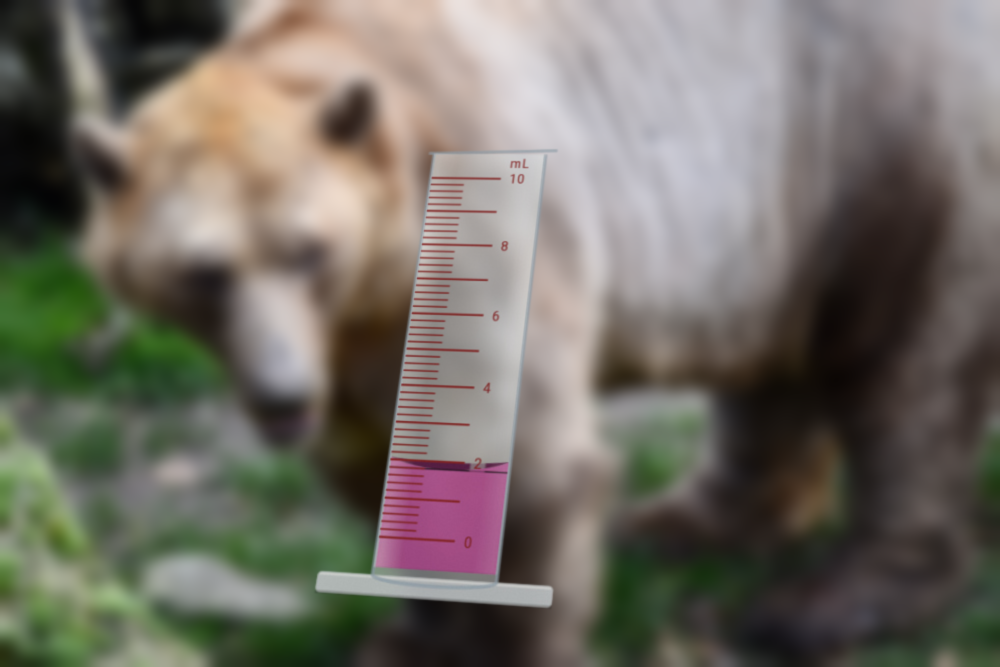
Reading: {"value": 1.8, "unit": "mL"}
